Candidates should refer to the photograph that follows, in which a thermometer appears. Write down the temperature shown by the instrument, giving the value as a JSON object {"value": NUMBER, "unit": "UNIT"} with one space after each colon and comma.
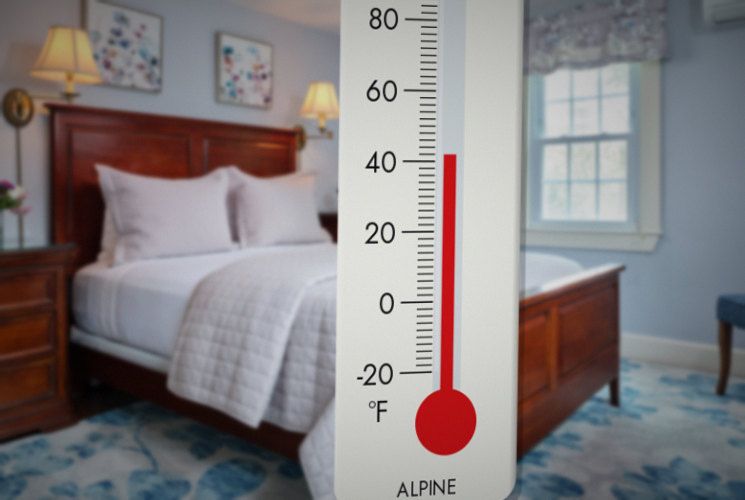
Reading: {"value": 42, "unit": "°F"}
